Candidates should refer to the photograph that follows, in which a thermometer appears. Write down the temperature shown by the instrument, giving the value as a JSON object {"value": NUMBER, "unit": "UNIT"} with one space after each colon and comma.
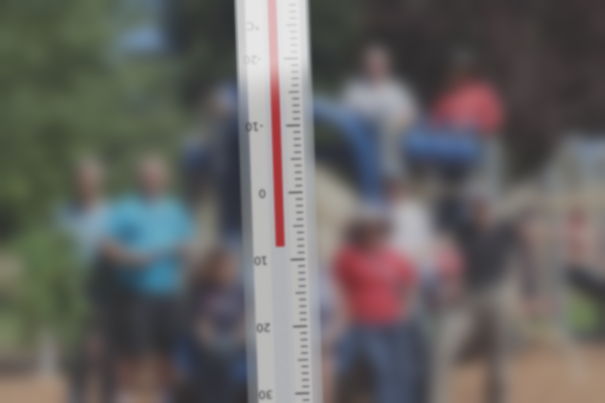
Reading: {"value": 8, "unit": "°C"}
